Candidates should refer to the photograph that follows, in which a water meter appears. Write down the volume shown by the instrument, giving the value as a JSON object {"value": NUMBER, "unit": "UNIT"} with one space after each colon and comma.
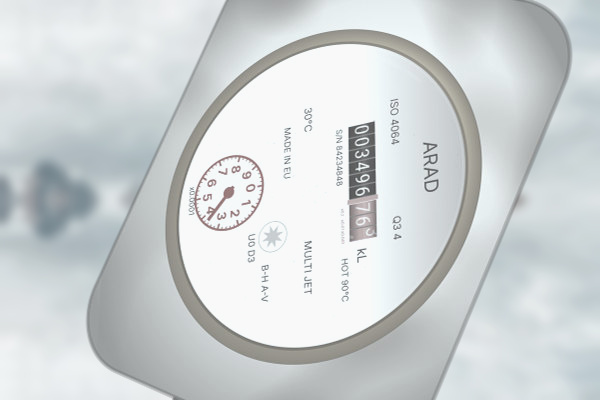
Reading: {"value": 3496.7633, "unit": "kL"}
